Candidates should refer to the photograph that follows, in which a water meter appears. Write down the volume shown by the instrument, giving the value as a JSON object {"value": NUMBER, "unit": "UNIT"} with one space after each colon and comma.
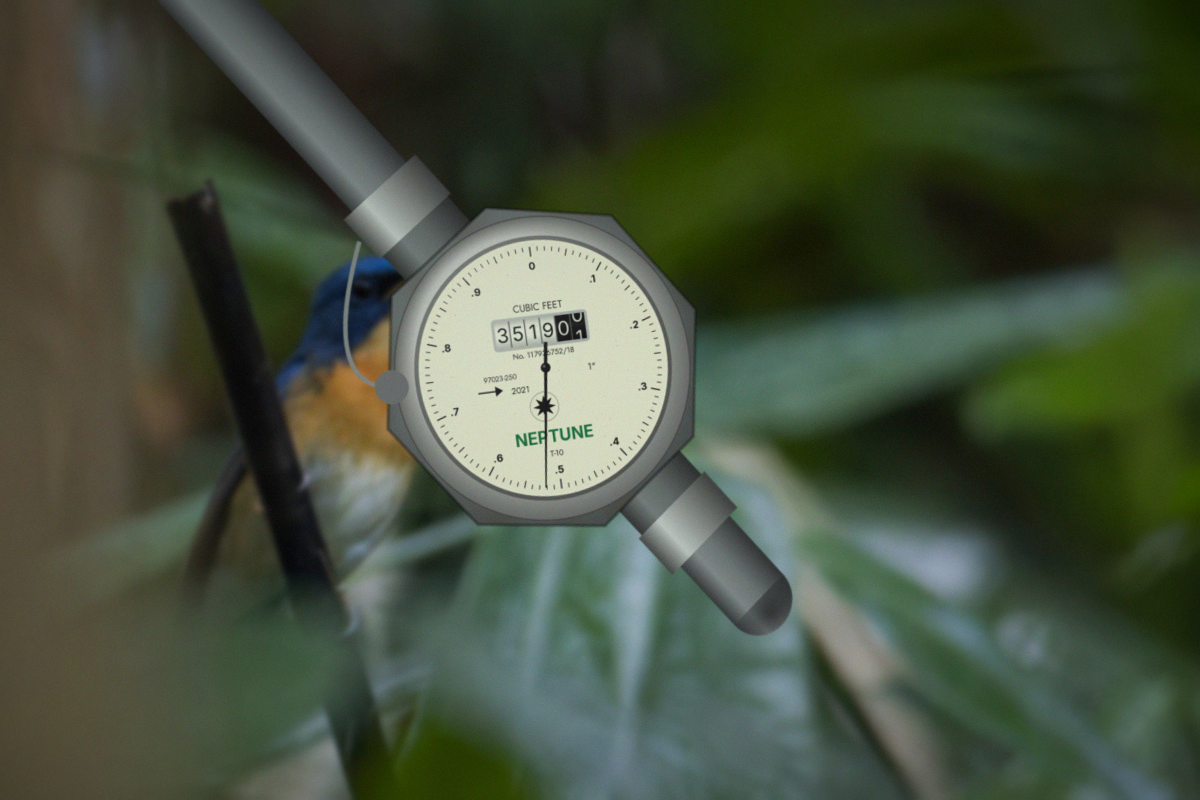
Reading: {"value": 351900.52, "unit": "ft³"}
